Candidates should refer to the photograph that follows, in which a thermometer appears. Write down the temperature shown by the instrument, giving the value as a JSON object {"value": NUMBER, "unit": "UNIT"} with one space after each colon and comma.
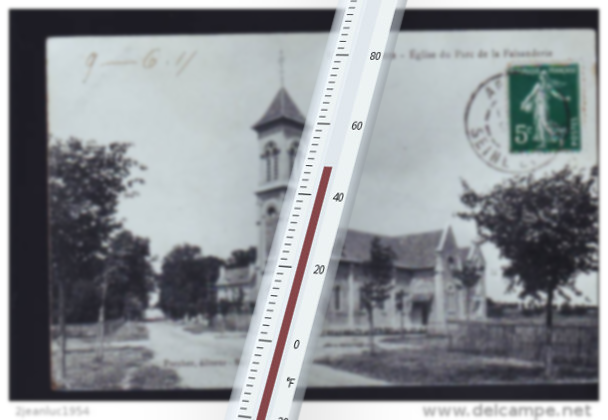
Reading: {"value": 48, "unit": "°F"}
